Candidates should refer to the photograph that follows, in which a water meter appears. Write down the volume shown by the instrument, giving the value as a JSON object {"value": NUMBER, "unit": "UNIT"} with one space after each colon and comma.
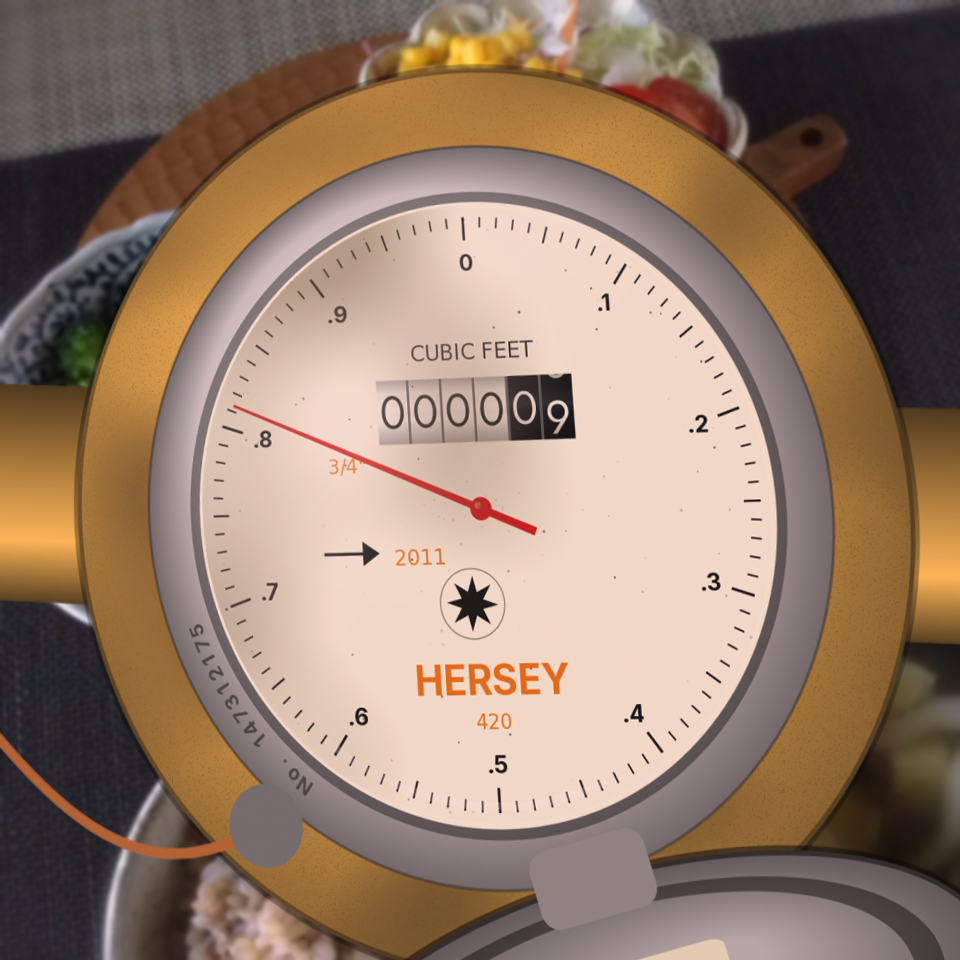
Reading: {"value": 8.81, "unit": "ft³"}
